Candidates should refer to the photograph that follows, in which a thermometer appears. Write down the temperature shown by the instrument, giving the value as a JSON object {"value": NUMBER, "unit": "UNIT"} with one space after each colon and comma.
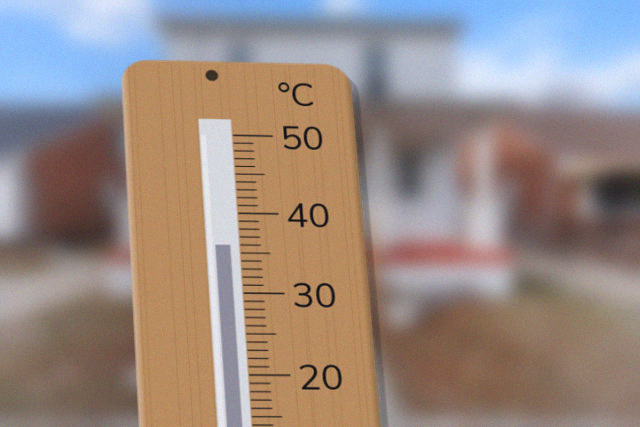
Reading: {"value": 36, "unit": "°C"}
